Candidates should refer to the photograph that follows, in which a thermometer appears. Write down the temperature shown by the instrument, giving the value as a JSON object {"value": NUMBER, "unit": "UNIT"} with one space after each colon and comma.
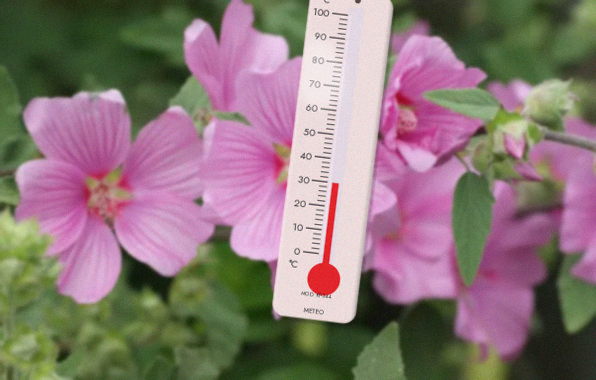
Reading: {"value": 30, "unit": "°C"}
